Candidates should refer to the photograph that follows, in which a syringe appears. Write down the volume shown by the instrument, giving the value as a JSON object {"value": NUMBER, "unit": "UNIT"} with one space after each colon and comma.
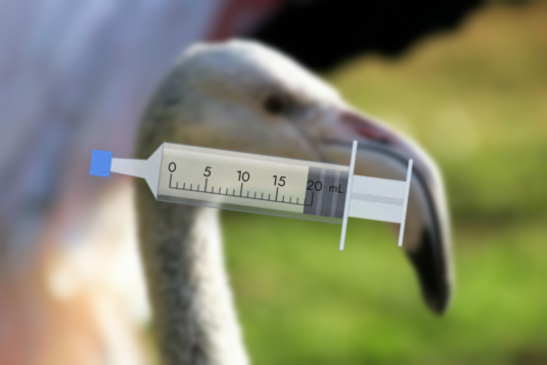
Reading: {"value": 19, "unit": "mL"}
